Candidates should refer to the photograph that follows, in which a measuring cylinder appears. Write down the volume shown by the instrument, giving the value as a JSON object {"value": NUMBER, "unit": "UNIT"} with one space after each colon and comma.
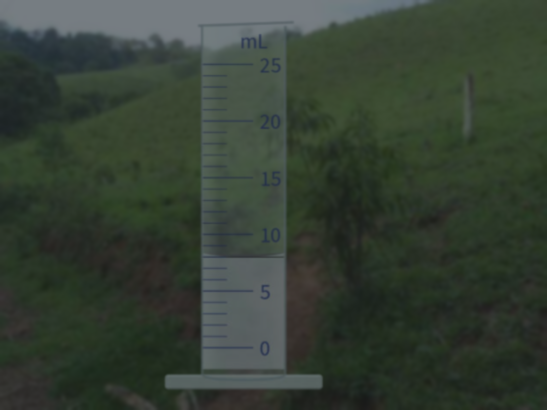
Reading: {"value": 8, "unit": "mL"}
